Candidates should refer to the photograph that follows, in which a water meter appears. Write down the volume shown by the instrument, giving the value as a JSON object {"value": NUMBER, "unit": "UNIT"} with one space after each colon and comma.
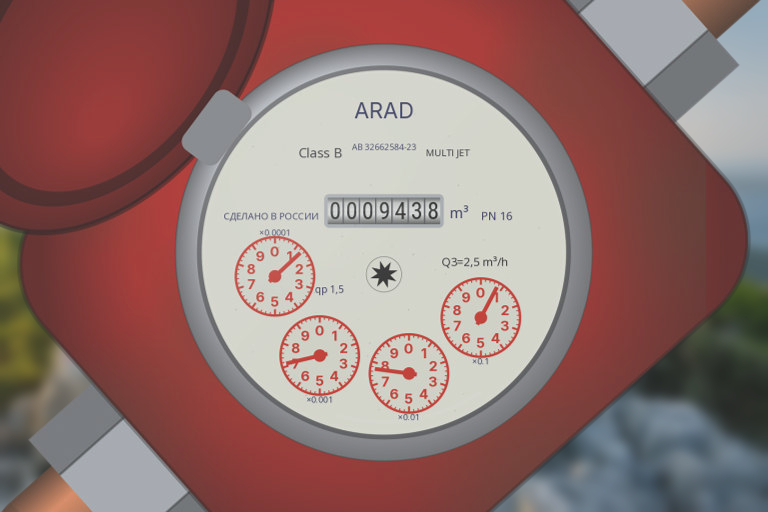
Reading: {"value": 9438.0771, "unit": "m³"}
